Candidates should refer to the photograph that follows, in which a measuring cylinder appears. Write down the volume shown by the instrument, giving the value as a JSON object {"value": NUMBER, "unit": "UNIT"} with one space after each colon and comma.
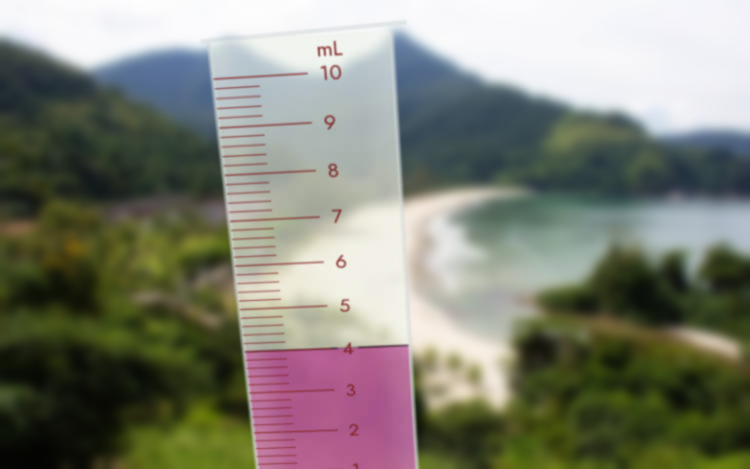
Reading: {"value": 4, "unit": "mL"}
